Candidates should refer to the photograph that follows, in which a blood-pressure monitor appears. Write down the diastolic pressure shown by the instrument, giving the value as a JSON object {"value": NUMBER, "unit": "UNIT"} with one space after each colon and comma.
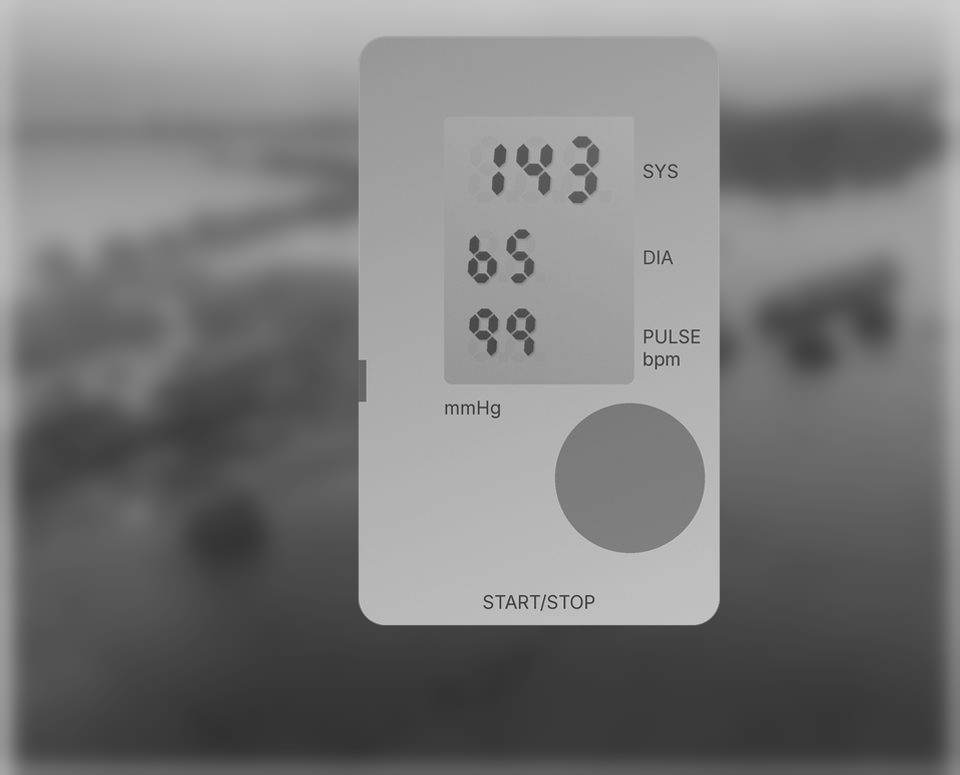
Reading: {"value": 65, "unit": "mmHg"}
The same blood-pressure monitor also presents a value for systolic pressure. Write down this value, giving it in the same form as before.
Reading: {"value": 143, "unit": "mmHg"}
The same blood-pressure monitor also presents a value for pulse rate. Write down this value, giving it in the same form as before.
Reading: {"value": 99, "unit": "bpm"}
